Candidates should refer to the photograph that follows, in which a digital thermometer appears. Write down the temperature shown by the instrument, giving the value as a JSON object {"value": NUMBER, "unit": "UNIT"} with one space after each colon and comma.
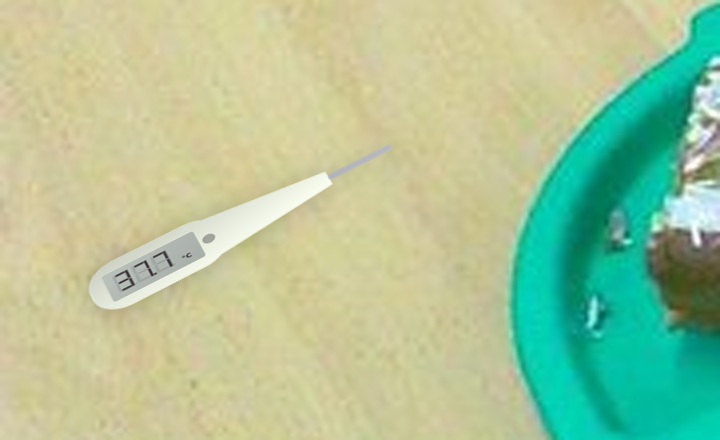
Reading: {"value": 37.7, "unit": "°C"}
